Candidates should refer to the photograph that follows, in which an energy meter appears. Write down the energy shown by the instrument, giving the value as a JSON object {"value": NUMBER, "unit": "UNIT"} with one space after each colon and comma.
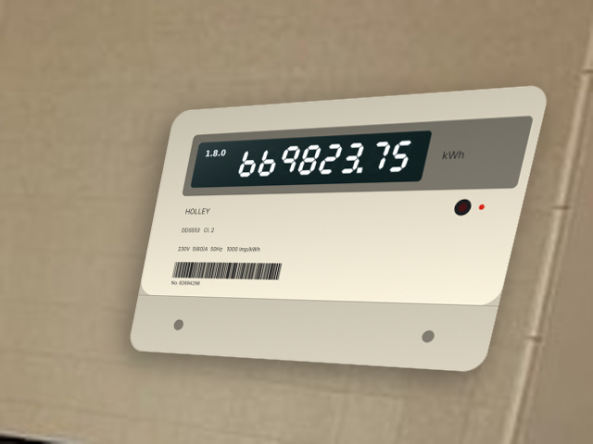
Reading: {"value": 669823.75, "unit": "kWh"}
